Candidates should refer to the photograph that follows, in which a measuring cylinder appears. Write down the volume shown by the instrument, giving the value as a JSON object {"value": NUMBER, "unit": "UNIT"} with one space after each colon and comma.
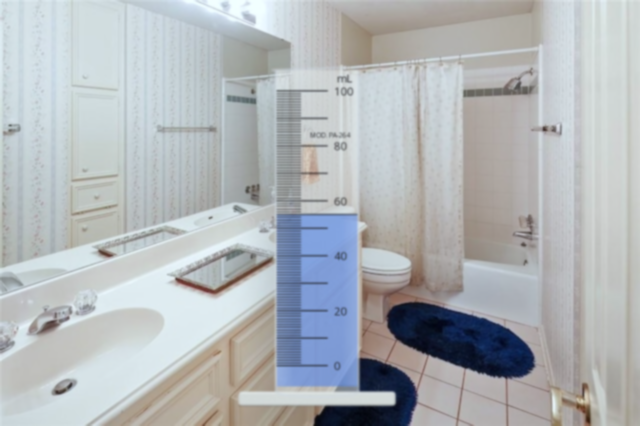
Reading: {"value": 55, "unit": "mL"}
